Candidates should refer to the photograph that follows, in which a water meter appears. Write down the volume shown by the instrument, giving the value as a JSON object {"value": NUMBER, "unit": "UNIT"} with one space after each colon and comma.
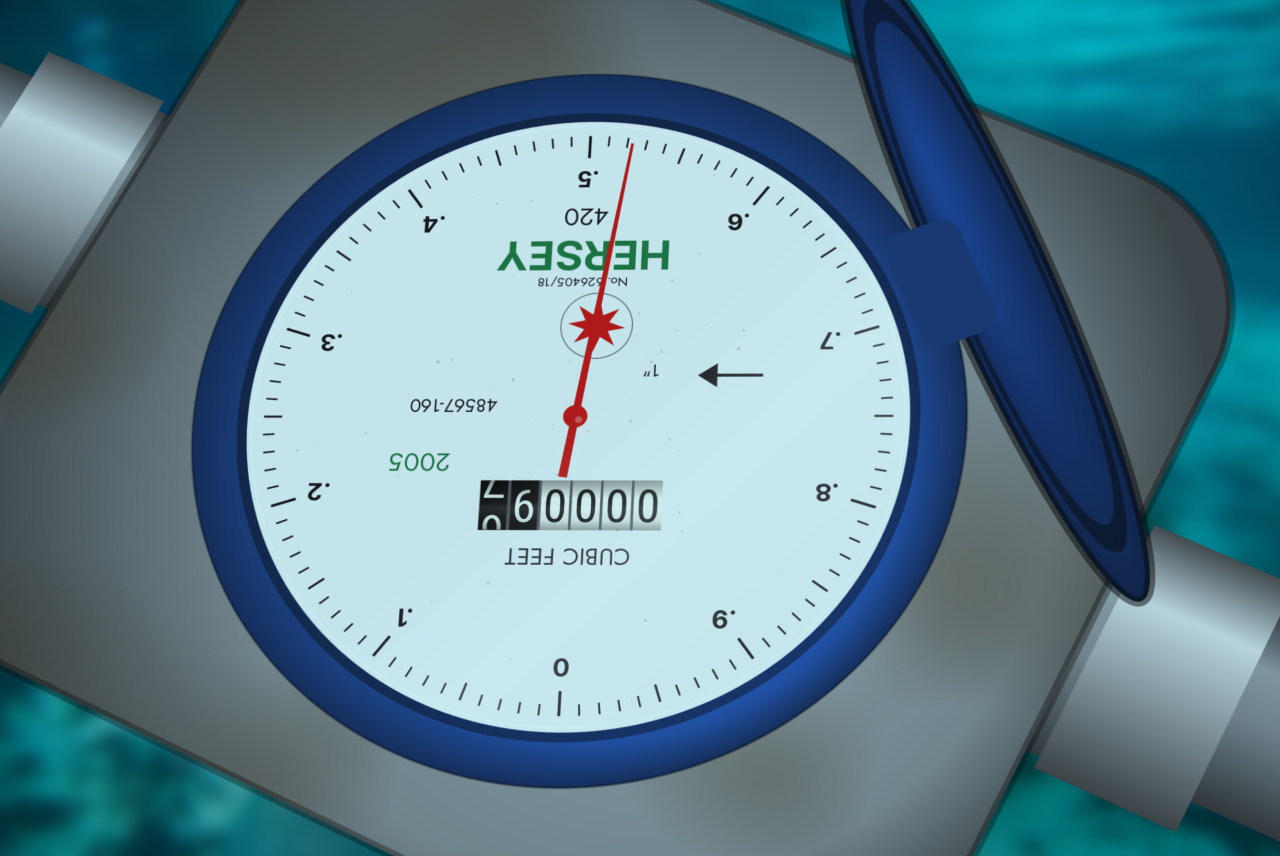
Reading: {"value": 96.52, "unit": "ft³"}
